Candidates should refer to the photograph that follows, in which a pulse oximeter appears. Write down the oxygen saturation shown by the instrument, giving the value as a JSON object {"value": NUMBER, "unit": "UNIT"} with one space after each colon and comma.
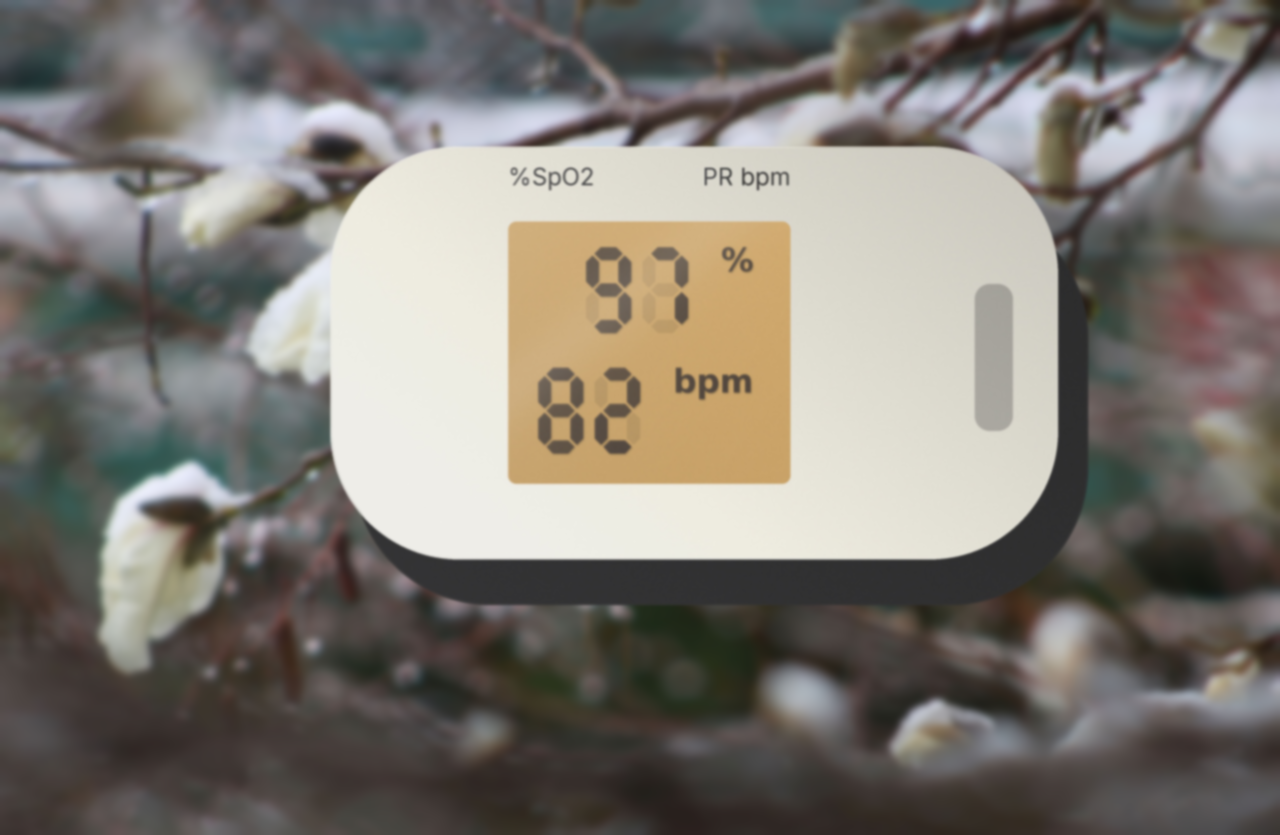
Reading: {"value": 97, "unit": "%"}
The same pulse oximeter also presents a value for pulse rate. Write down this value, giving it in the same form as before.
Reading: {"value": 82, "unit": "bpm"}
